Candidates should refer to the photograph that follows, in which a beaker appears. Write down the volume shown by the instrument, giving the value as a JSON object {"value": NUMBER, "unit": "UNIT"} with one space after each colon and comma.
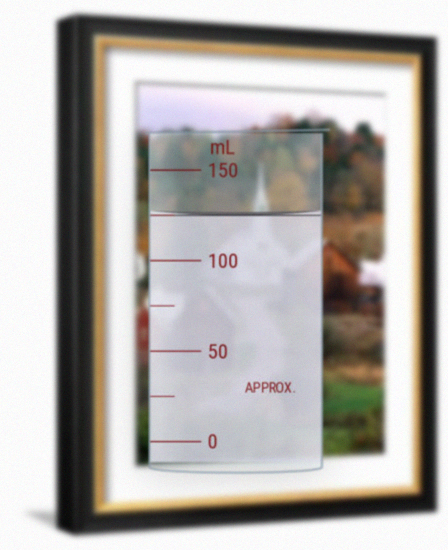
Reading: {"value": 125, "unit": "mL"}
